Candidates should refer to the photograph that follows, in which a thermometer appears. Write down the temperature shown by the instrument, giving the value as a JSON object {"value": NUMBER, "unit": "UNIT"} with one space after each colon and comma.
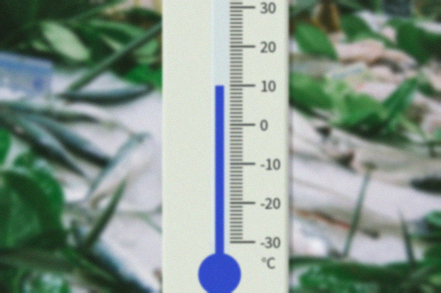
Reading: {"value": 10, "unit": "°C"}
